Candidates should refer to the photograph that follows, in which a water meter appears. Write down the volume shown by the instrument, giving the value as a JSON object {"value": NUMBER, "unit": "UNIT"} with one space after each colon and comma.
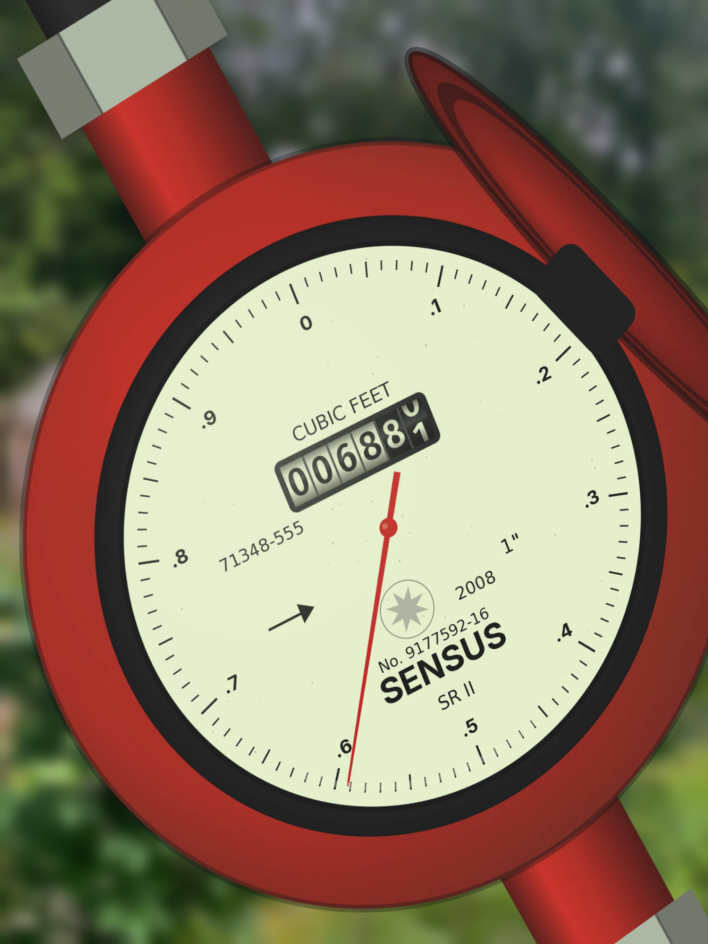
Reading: {"value": 6880.59, "unit": "ft³"}
